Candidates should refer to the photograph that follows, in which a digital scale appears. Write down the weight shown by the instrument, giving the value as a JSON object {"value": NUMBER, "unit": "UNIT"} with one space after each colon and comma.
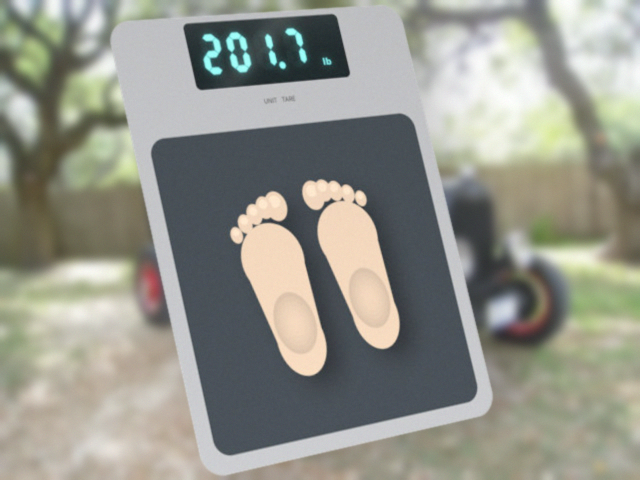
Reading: {"value": 201.7, "unit": "lb"}
